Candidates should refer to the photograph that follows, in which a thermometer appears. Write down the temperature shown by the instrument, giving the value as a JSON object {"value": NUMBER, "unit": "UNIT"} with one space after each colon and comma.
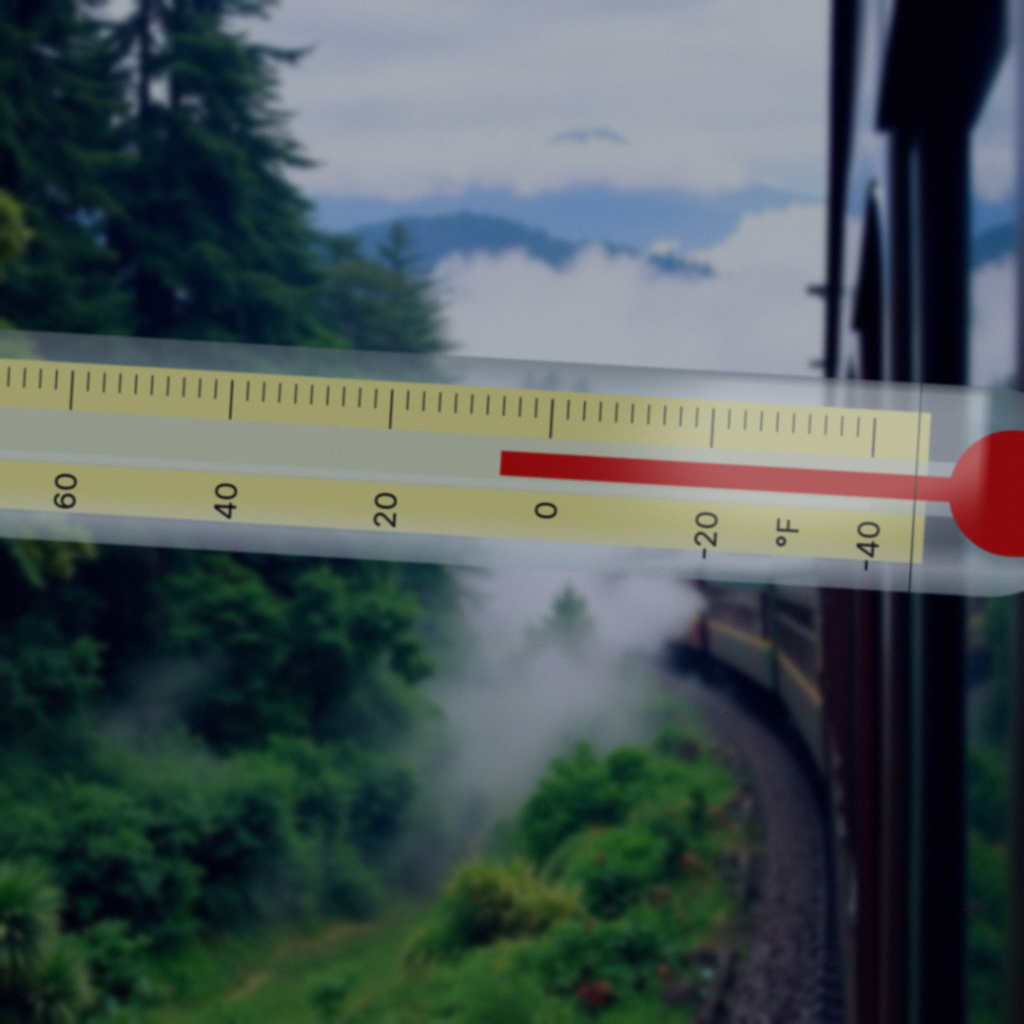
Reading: {"value": 6, "unit": "°F"}
